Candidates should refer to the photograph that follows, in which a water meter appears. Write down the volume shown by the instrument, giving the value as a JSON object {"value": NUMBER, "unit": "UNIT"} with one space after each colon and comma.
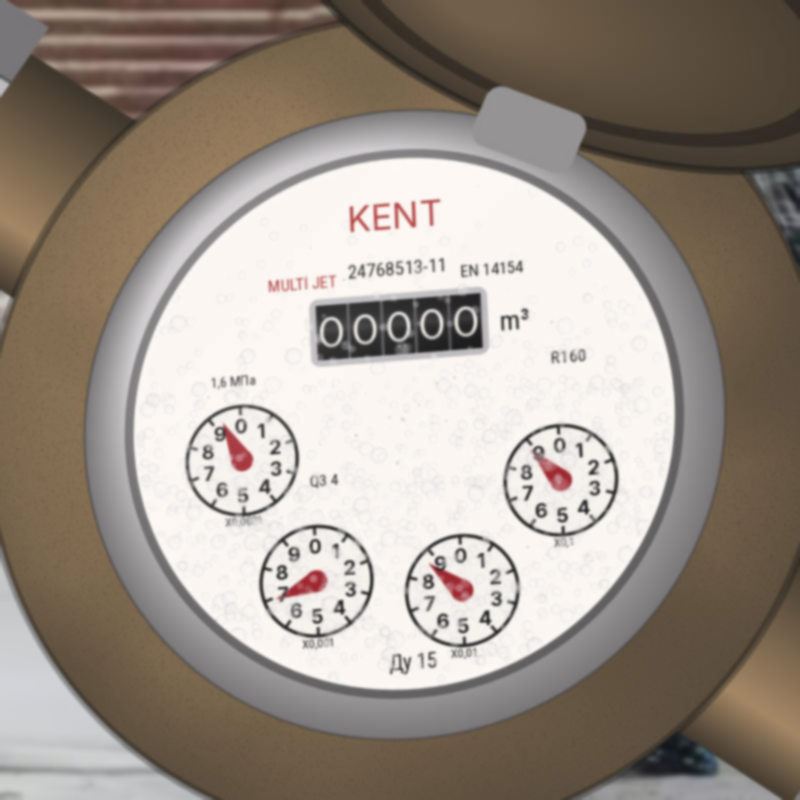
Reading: {"value": 0.8869, "unit": "m³"}
